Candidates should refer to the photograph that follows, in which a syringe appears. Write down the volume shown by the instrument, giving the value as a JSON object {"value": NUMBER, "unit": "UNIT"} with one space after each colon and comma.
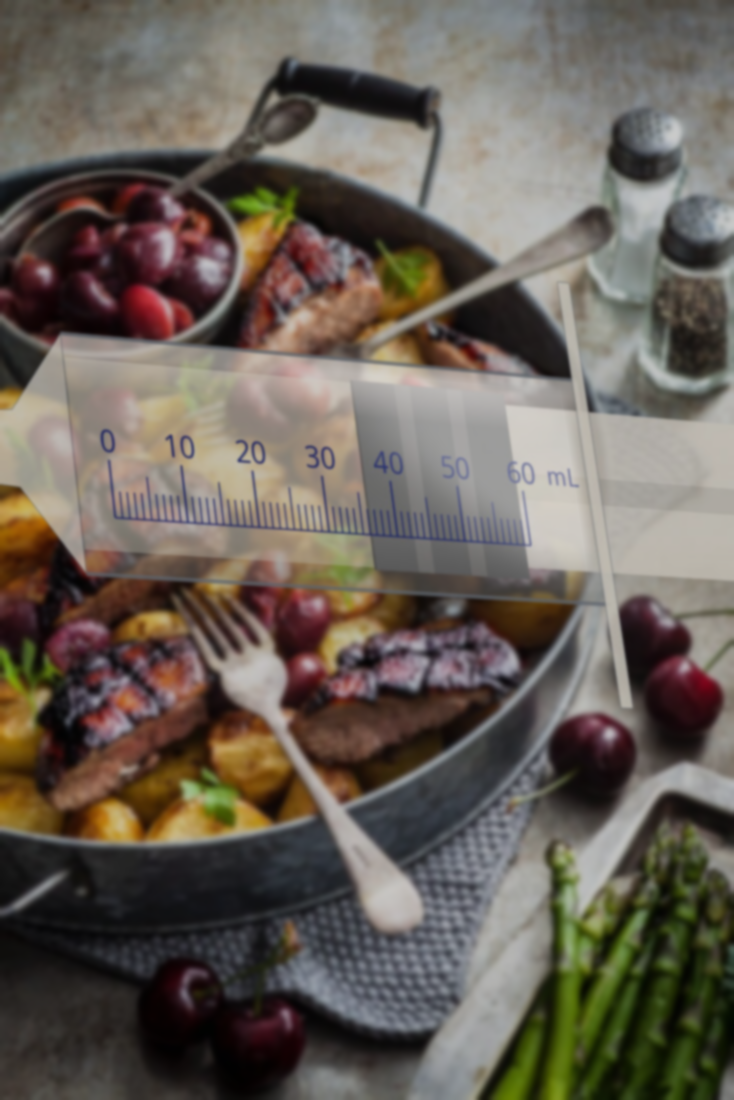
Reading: {"value": 36, "unit": "mL"}
